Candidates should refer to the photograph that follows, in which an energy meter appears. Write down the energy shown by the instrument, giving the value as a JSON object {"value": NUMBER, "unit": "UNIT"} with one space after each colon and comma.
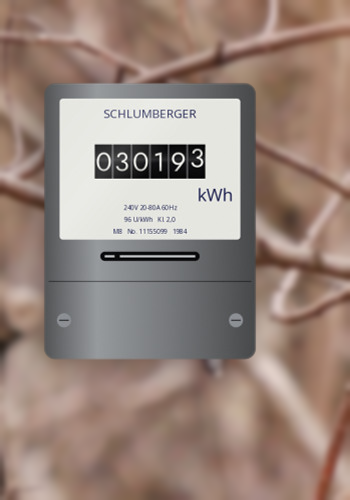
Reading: {"value": 30193, "unit": "kWh"}
